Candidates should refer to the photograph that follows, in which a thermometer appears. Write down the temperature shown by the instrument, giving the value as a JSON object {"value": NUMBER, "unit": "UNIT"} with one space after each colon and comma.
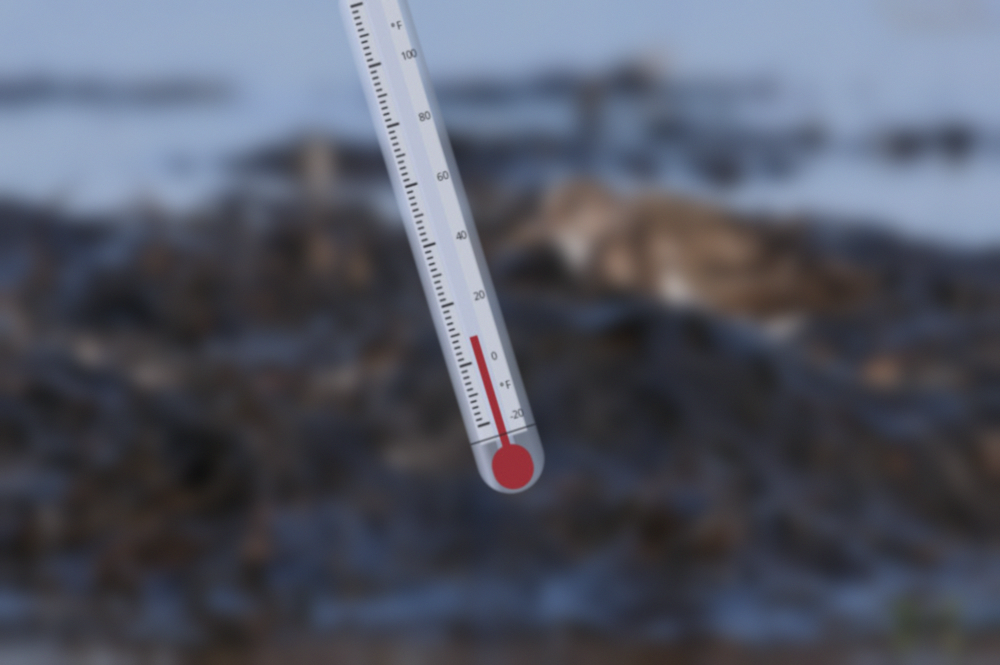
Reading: {"value": 8, "unit": "°F"}
